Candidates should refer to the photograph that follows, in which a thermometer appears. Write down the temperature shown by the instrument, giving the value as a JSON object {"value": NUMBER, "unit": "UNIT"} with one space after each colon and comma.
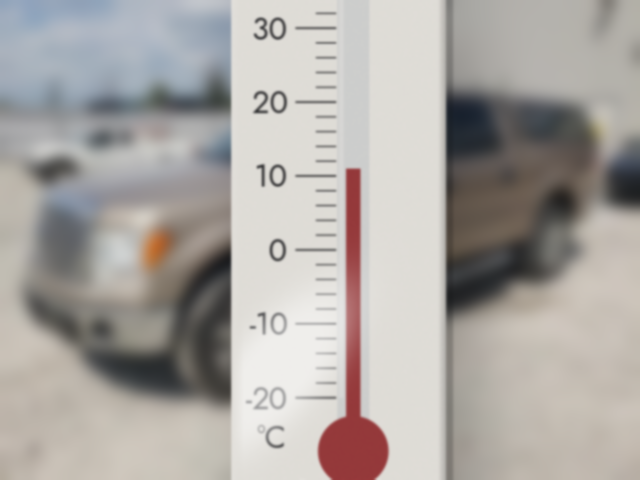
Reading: {"value": 11, "unit": "°C"}
